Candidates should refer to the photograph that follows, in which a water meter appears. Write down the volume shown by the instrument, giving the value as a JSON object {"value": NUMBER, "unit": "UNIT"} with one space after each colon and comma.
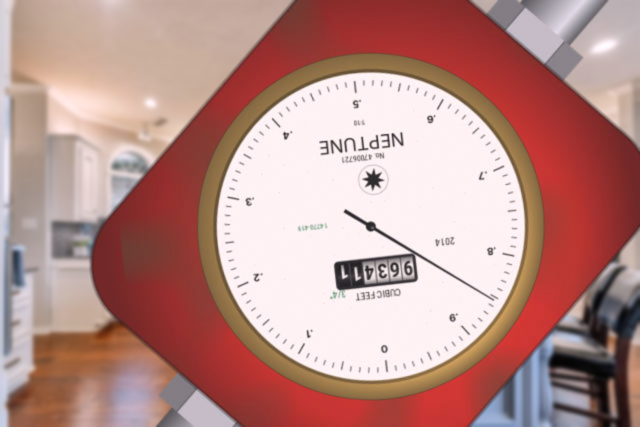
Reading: {"value": 963410.85, "unit": "ft³"}
